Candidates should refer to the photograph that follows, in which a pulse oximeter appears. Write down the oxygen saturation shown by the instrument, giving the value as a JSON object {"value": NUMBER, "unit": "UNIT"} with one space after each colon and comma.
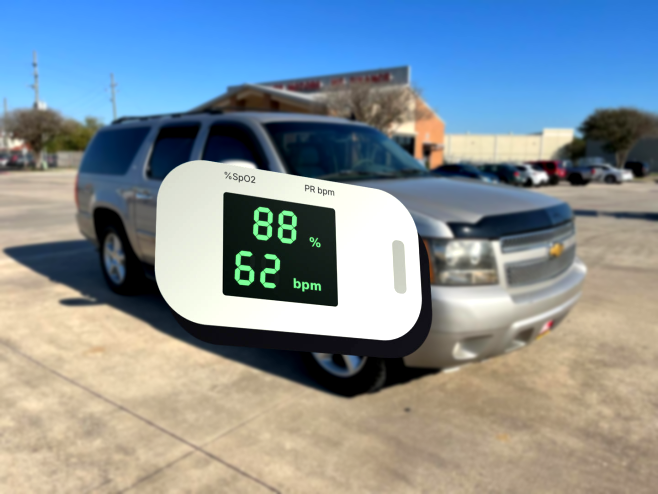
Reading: {"value": 88, "unit": "%"}
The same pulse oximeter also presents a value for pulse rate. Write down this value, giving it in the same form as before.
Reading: {"value": 62, "unit": "bpm"}
